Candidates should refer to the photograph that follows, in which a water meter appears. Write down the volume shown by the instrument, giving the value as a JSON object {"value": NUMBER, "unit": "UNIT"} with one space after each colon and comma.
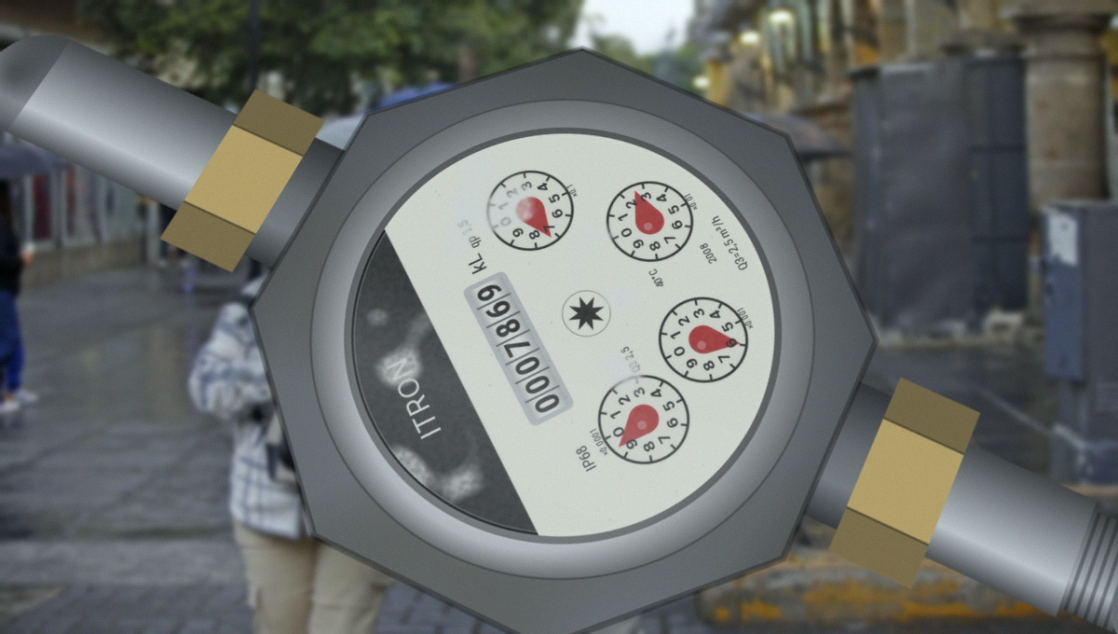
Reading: {"value": 7869.7259, "unit": "kL"}
